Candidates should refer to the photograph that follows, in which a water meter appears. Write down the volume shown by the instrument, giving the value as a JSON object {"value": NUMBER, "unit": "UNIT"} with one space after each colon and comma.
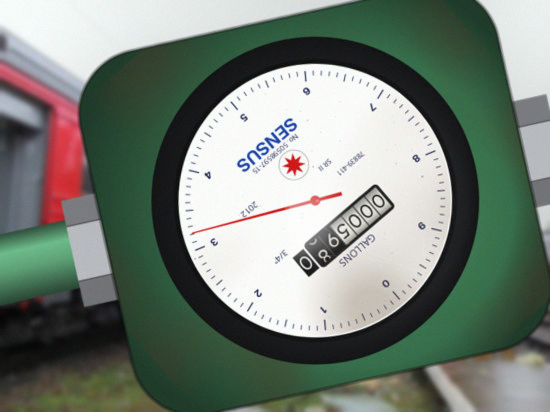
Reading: {"value": 5983.2, "unit": "gal"}
